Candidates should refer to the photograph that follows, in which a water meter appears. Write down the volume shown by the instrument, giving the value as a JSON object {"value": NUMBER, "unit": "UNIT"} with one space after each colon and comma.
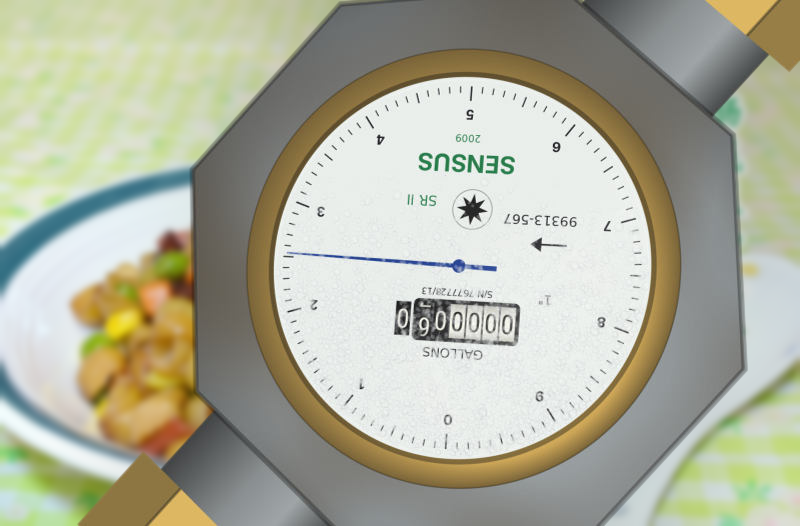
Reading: {"value": 62.5, "unit": "gal"}
